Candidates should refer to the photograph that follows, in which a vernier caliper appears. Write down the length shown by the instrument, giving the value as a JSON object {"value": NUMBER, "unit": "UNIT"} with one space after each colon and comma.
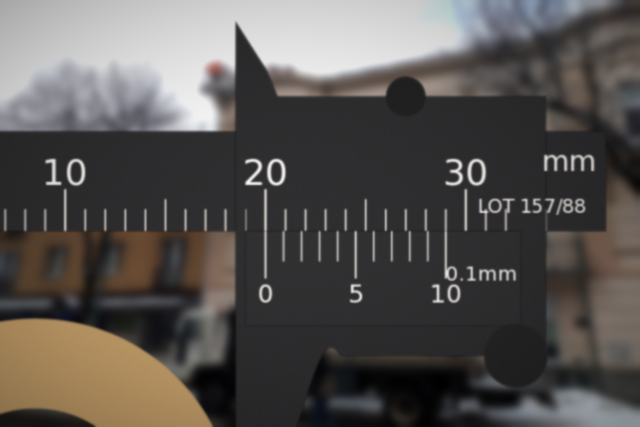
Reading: {"value": 20.0, "unit": "mm"}
